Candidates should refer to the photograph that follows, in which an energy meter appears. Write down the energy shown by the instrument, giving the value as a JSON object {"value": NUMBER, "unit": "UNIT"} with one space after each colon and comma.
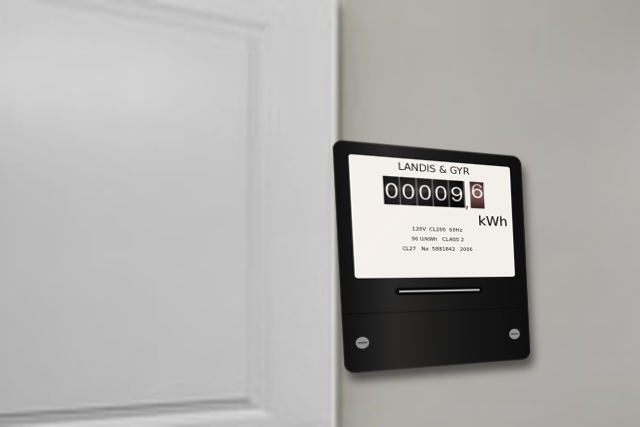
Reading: {"value": 9.6, "unit": "kWh"}
